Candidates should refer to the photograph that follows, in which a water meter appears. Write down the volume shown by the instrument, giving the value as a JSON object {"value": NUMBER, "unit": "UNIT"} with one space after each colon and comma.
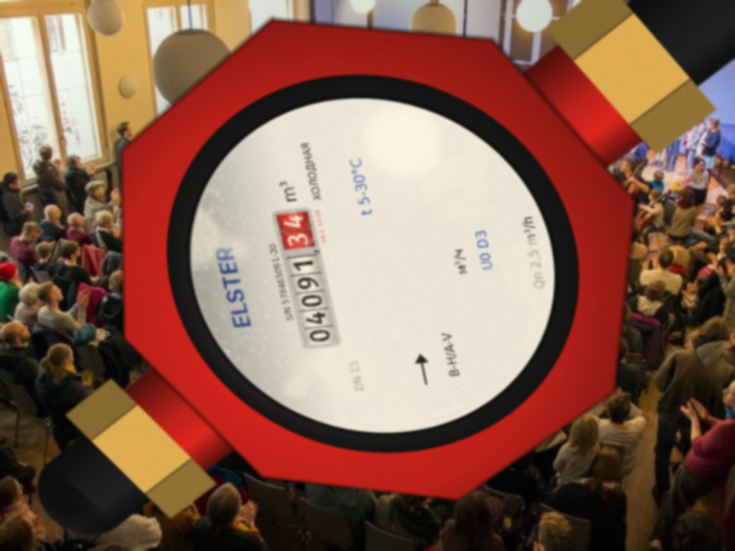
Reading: {"value": 4091.34, "unit": "m³"}
